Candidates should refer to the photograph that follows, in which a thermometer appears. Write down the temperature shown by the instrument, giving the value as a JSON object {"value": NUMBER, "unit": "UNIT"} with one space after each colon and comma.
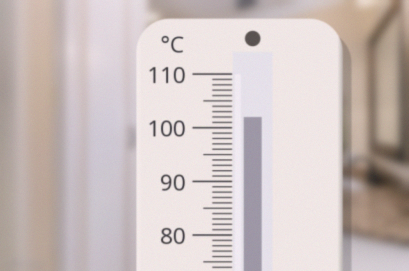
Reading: {"value": 102, "unit": "°C"}
